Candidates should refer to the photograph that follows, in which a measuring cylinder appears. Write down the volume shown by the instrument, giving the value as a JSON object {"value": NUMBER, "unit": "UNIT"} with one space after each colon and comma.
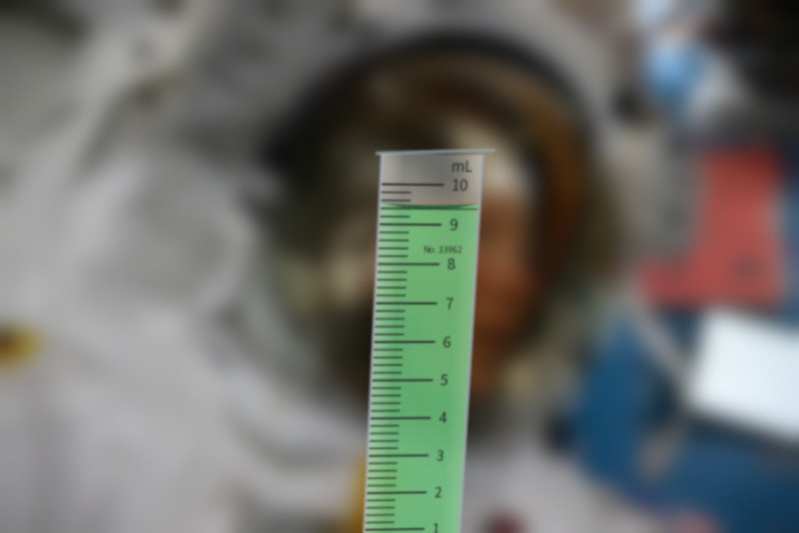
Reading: {"value": 9.4, "unit": "mL"}
